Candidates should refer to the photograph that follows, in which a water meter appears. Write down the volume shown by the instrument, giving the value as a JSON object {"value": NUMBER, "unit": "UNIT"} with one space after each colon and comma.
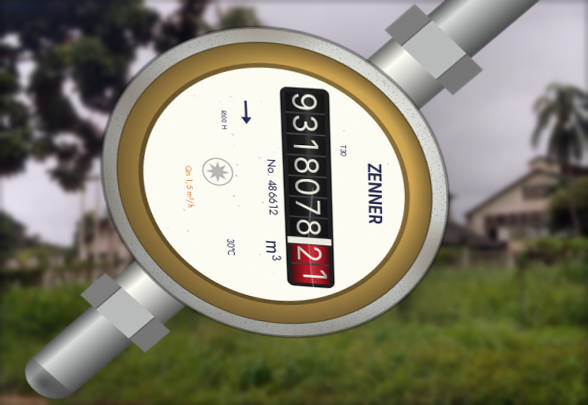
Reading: {"value": 9318078.21, "unit": "m³"}
